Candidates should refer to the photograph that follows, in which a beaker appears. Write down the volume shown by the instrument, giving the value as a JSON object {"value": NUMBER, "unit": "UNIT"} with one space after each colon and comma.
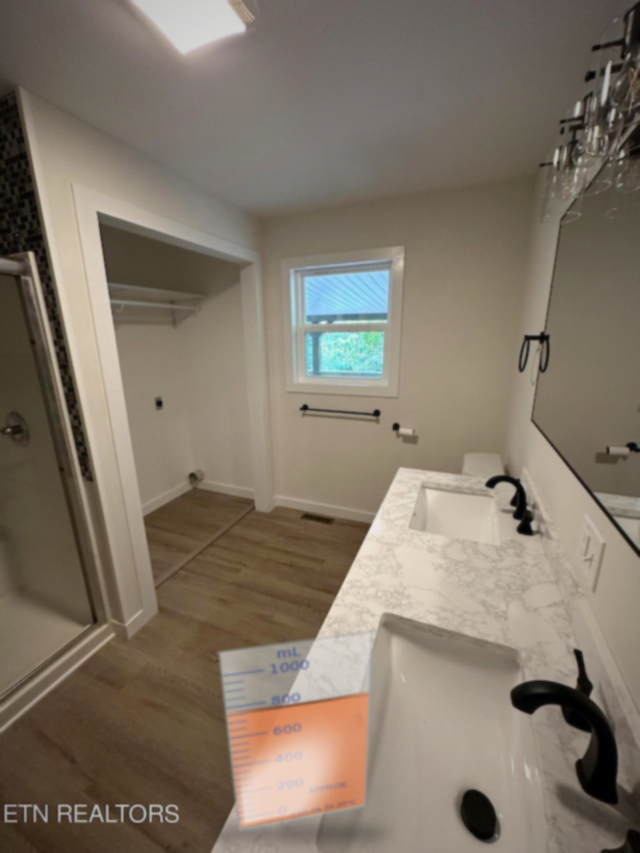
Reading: {"value": 750, "unit": "mL"}
